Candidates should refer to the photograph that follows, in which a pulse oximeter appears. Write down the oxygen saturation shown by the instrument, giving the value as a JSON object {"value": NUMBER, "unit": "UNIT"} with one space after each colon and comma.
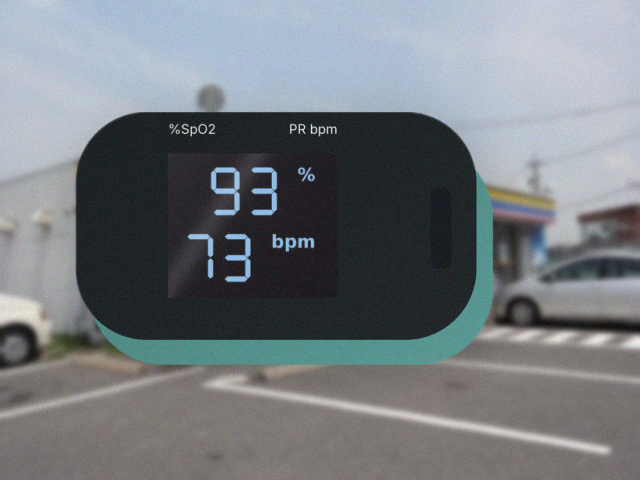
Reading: {"value": 93, "unit": "%"}
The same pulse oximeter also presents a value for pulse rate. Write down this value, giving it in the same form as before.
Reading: {"value": 73, "unit": "bpm"}
